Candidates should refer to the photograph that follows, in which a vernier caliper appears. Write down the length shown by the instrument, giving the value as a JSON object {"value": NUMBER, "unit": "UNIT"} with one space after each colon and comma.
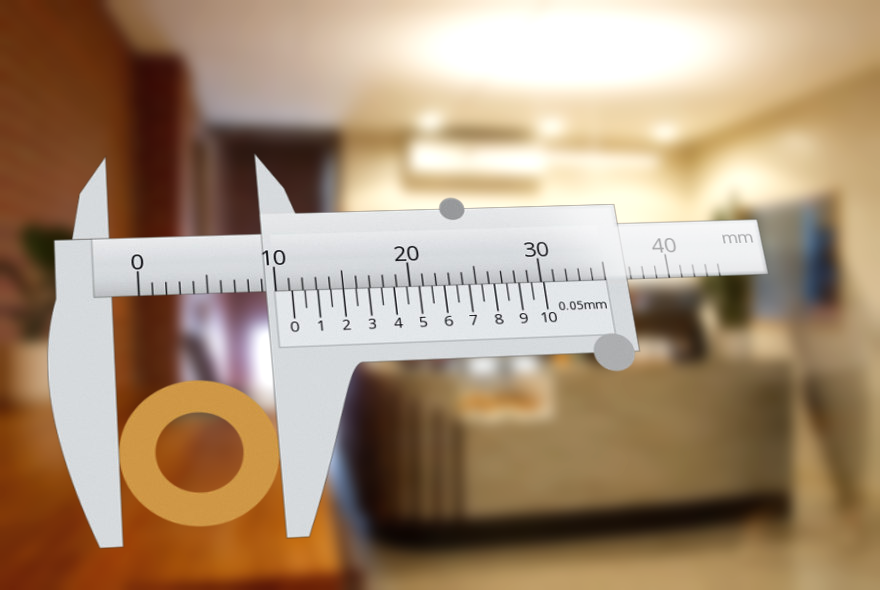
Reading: {"value": 11.2, "unit": "mm"}
